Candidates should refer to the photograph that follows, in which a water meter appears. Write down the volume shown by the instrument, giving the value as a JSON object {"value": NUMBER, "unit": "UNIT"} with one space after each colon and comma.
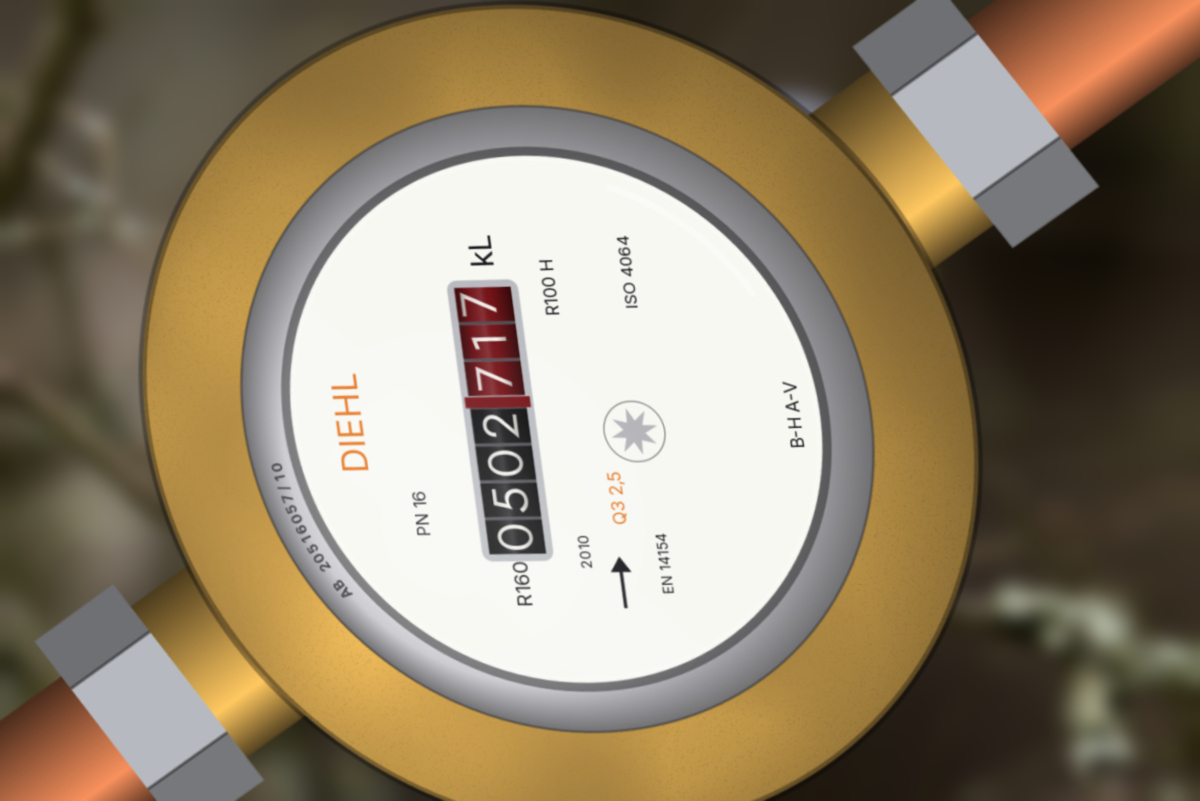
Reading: {"value": 502.717, "unit": "kL"}
